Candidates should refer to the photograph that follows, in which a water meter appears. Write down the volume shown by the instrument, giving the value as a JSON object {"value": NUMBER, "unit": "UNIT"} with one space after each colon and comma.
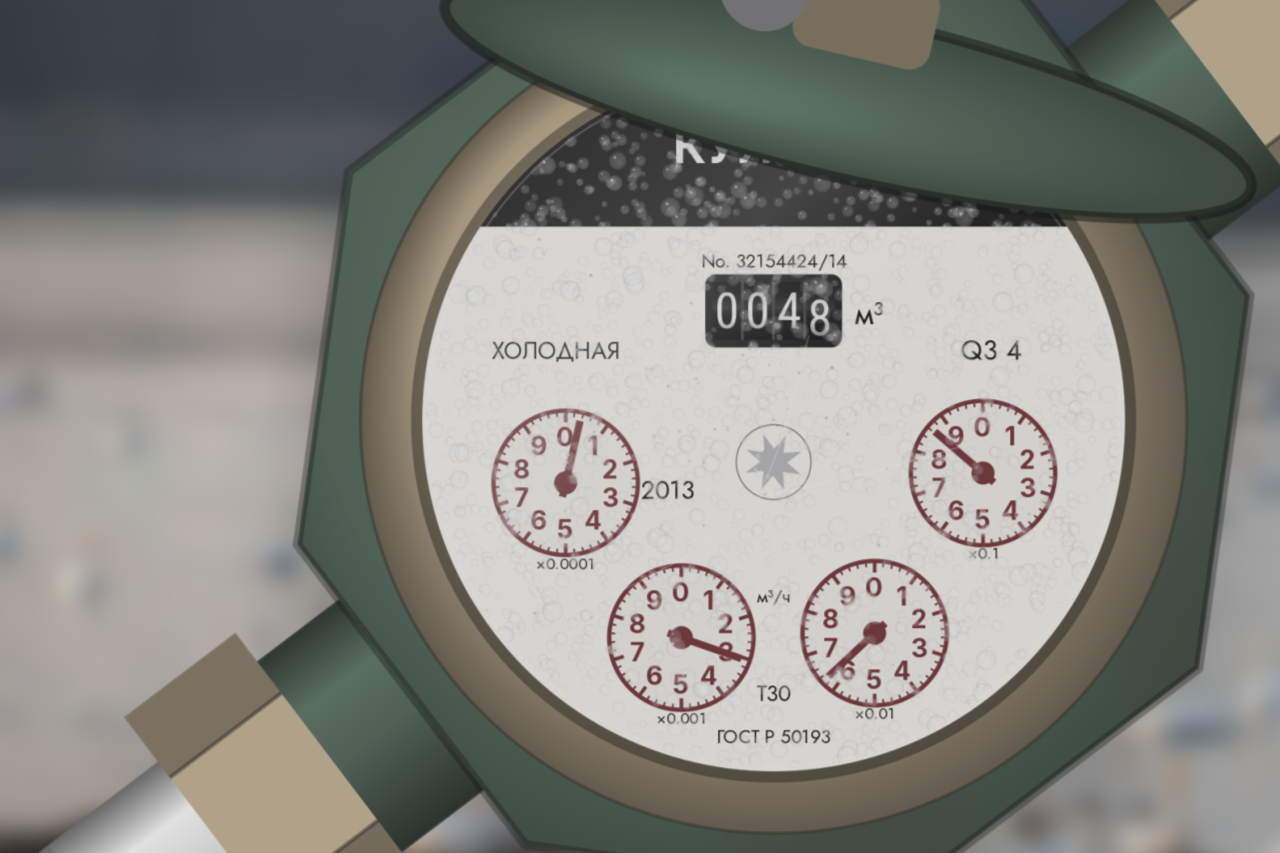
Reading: {"value": 47.8630, "unit": "m³"}
